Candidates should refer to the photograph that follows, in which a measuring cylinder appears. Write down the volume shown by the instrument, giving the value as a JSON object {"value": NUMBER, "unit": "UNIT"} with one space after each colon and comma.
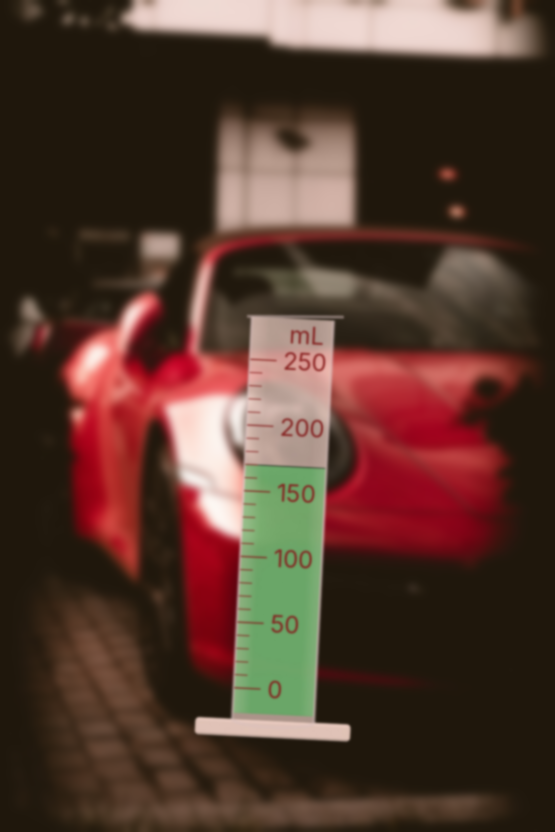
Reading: {"value": 170, "unit": "mL"}
